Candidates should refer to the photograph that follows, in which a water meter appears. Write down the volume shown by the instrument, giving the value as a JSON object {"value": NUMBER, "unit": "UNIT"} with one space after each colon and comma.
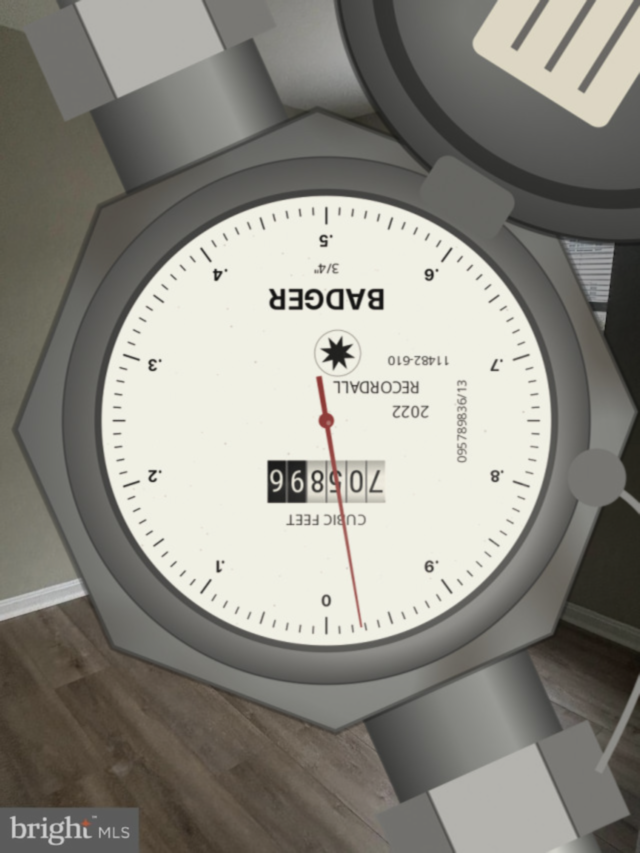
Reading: {"value": 705895.97, "unit": "ft³"}
